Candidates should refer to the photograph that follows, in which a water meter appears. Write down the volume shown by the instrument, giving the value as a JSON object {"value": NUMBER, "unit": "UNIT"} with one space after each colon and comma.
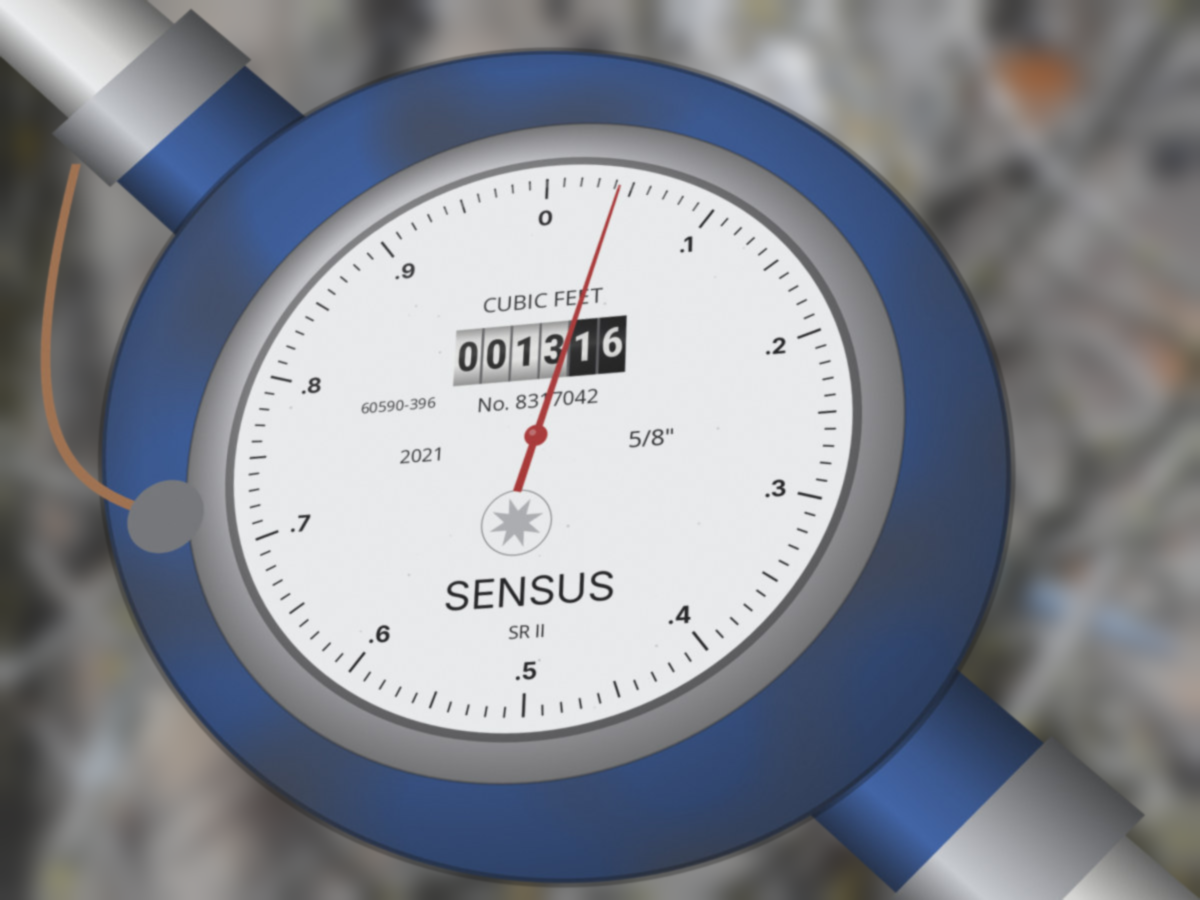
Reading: {"value": 1316.04, "unit": "ft³"}
